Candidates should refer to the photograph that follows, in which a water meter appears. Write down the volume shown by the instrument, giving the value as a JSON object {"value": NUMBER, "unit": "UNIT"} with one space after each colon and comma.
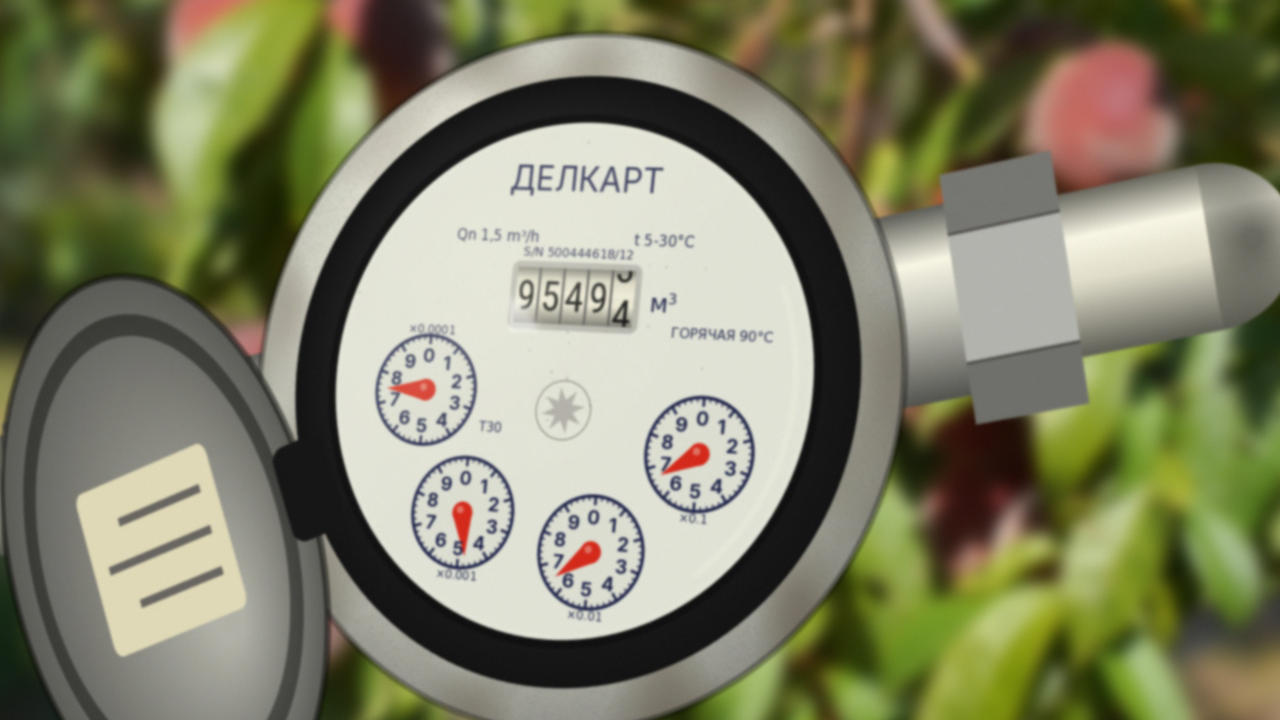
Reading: {"value": 95493.6647, "unit": "m³"}
